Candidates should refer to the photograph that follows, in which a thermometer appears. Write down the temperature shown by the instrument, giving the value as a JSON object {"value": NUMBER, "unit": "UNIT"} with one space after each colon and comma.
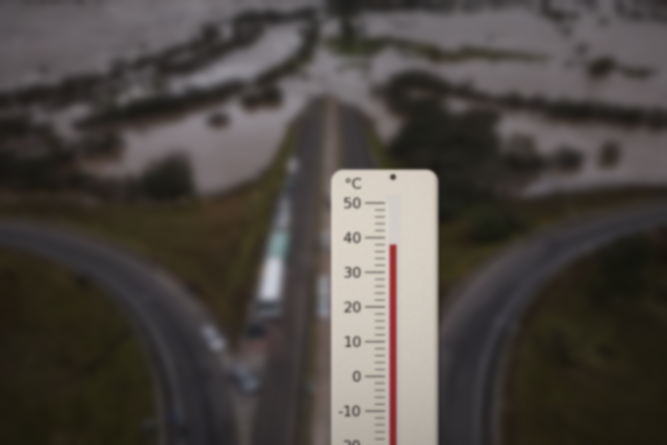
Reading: {"value": 38, "unit": "°C"}
